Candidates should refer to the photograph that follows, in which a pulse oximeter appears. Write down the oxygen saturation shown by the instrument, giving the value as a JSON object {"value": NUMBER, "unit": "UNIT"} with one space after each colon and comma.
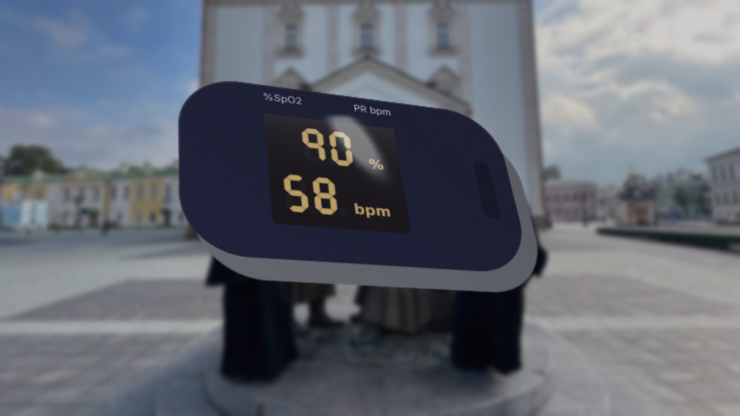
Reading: {"value": 90, "unit": "%"}
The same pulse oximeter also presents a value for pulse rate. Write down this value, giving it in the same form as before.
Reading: {"value": 58, "unit": "bpm"}
